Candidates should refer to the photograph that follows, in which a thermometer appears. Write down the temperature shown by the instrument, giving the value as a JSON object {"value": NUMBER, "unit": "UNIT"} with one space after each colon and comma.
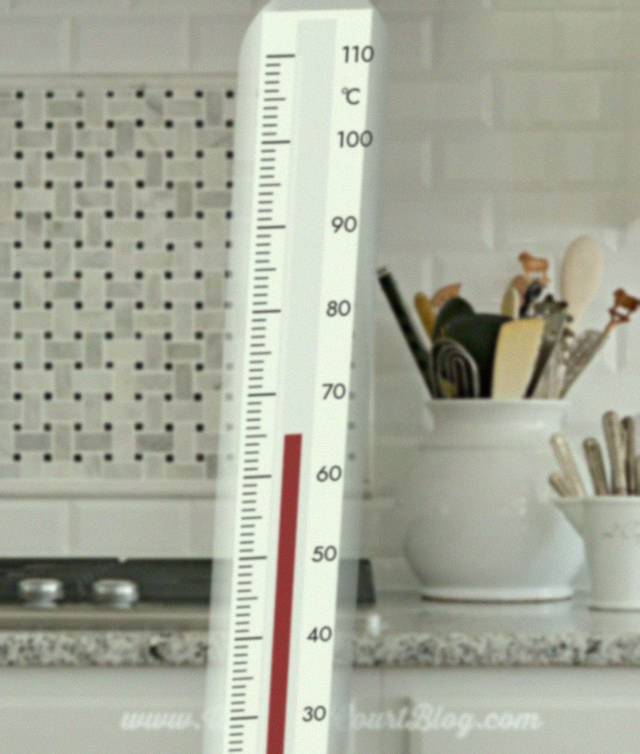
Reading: {"value": 65, "unit": "°C"}
